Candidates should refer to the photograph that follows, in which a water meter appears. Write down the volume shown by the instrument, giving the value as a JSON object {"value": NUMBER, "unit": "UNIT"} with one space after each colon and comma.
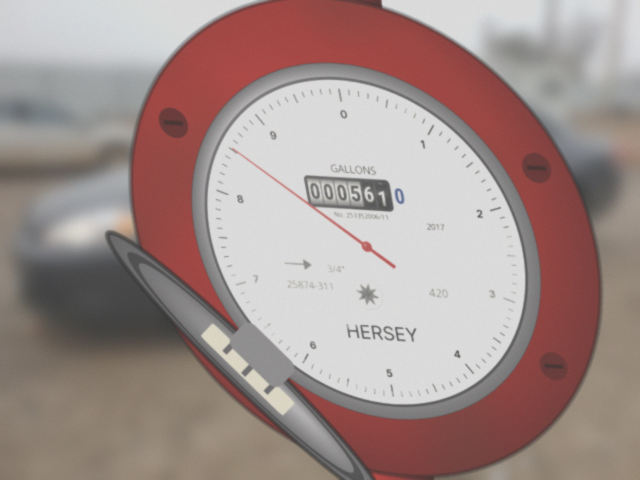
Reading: {"value": 5608.5, "unit": "gal"}
